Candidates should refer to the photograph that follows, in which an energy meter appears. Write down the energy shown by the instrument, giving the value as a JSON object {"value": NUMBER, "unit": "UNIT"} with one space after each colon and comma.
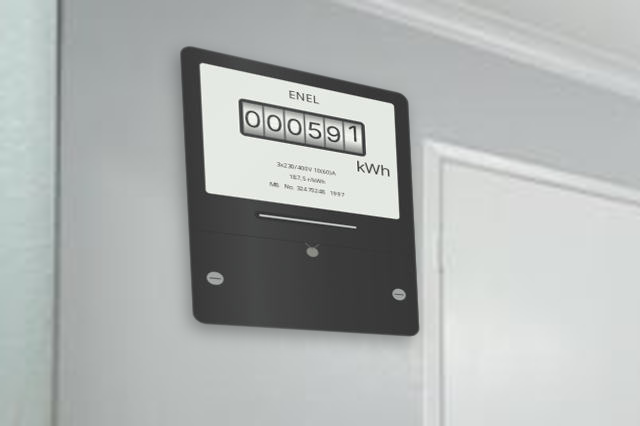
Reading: {"value": 591, "unit": "kWh"}
